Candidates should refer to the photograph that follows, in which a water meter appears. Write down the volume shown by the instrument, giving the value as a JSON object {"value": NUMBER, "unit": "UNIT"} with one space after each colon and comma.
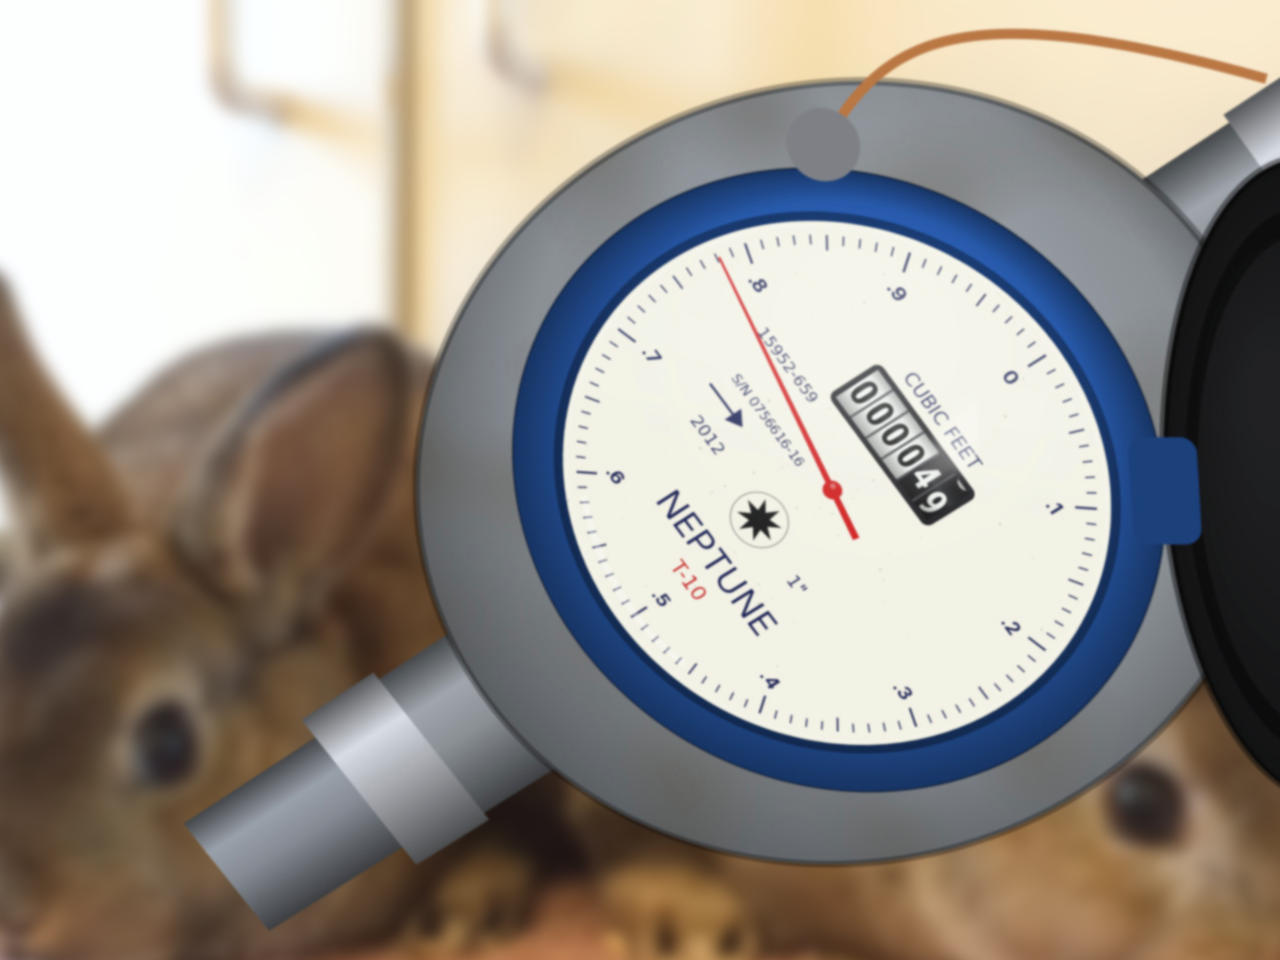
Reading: {"value": 48.78, "unit": "ft³"}
